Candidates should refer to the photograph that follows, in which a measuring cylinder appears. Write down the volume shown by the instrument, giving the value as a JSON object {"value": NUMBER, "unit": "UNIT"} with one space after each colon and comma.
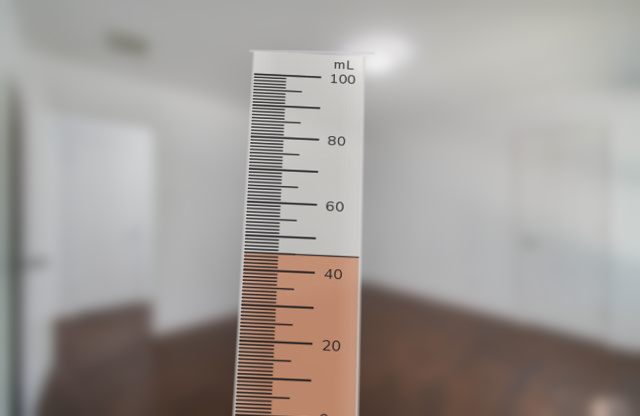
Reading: {"value": 45, "unit": "mL"}
